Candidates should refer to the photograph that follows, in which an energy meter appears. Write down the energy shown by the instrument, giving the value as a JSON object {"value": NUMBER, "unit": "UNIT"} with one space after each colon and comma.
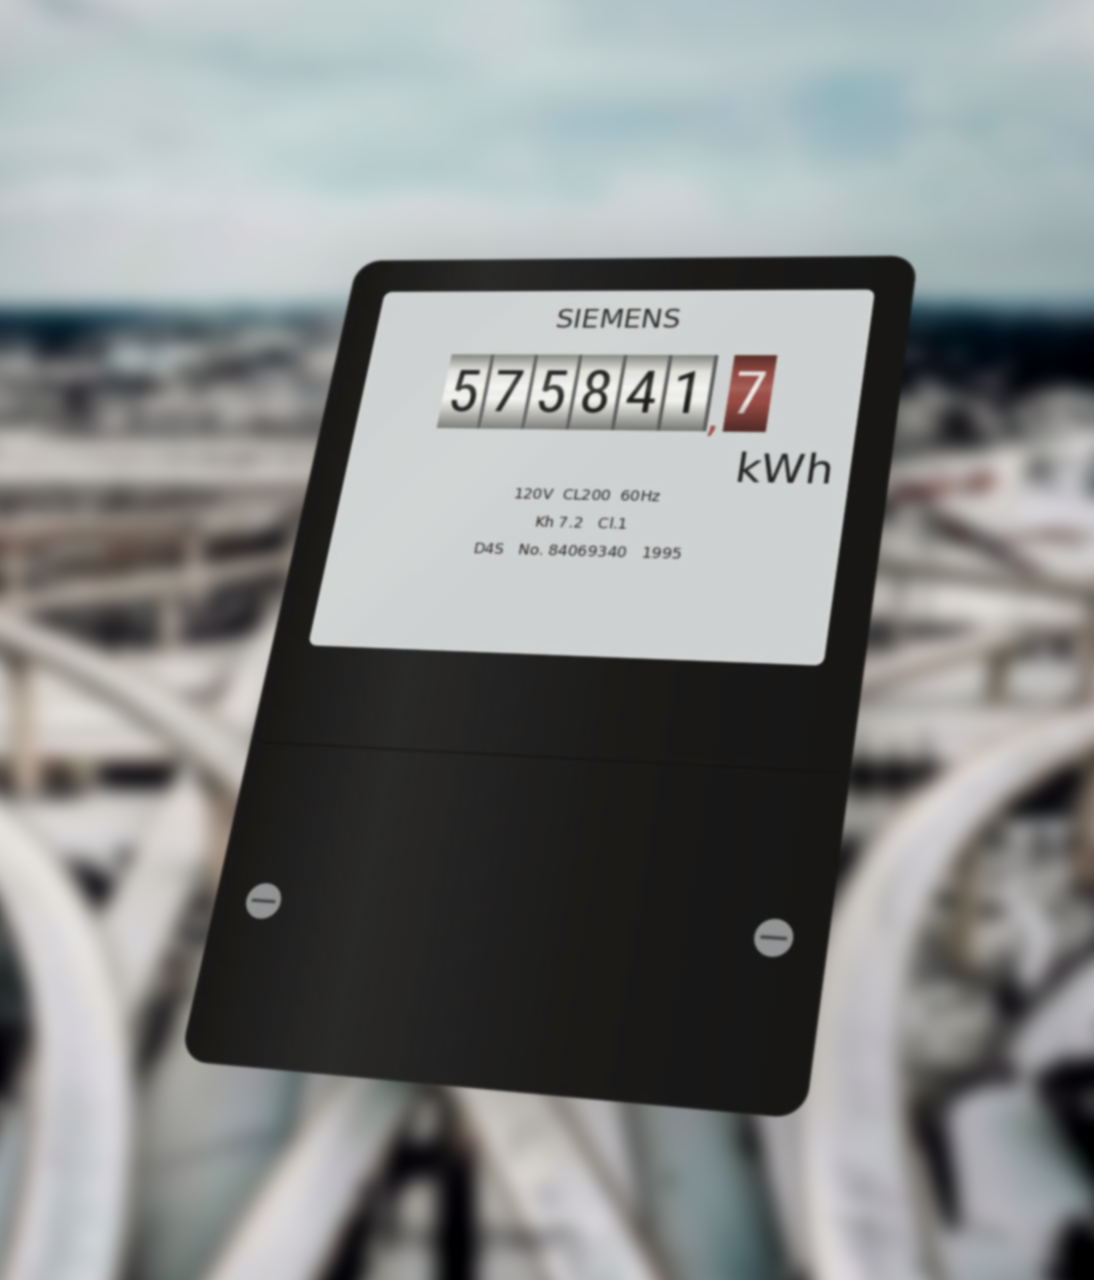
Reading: {"value": 575841.7, "unit": "kWh"}
